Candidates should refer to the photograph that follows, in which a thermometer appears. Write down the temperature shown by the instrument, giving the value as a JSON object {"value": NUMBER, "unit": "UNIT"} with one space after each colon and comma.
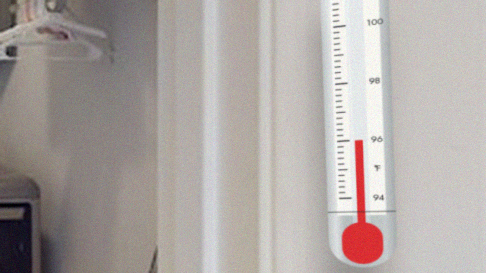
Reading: {"value": 96, "unit": "°F"}
